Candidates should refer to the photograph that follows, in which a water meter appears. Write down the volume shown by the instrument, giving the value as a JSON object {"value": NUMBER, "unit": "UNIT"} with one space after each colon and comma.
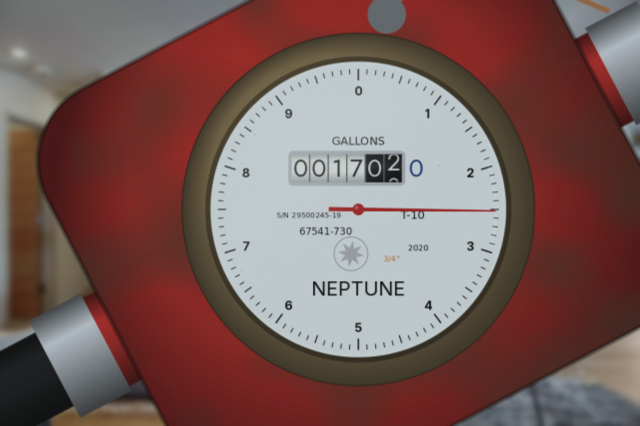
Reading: {"value": 17022.5, "unit": "gal"}
